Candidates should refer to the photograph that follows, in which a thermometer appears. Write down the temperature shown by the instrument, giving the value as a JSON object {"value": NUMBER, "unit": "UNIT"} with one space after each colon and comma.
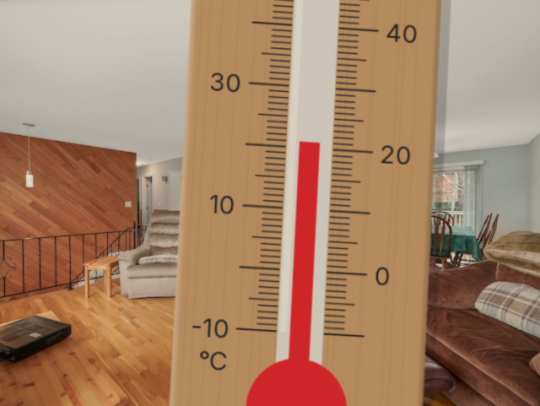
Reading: {"value": 21, "unit": "°C"}
